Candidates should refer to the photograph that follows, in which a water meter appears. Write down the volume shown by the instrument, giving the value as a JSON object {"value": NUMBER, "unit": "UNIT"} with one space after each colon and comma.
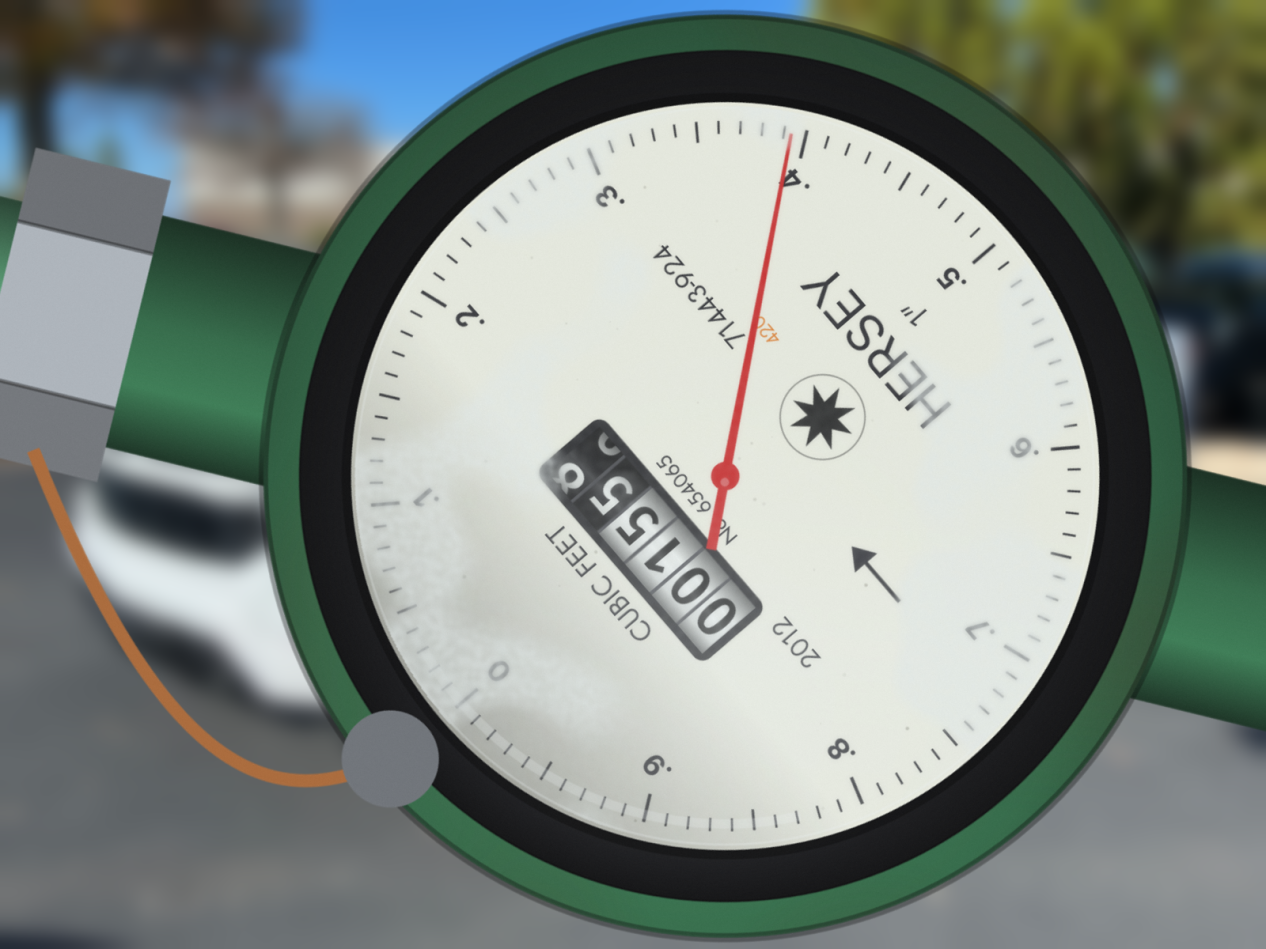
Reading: {"value": 1558.39, "unit": "ft³"}
